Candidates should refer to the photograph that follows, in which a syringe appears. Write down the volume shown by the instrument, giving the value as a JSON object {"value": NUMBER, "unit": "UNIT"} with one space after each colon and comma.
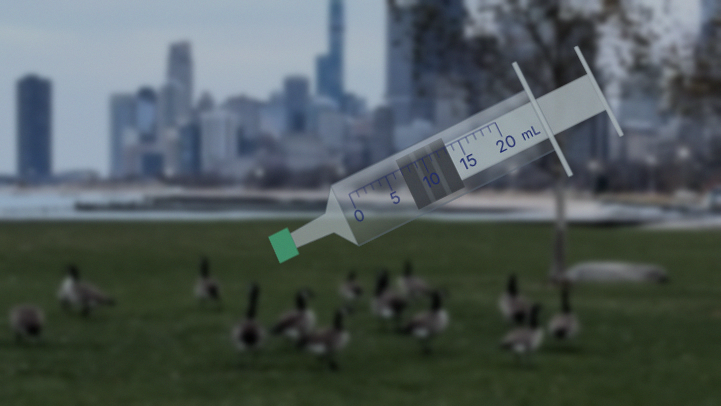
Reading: {"value": 7, "unit": "mL"}
